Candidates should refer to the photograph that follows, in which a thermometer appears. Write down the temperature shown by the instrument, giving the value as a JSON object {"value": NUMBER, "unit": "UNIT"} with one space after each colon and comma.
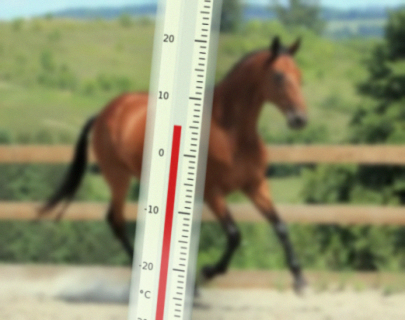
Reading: {"value": 5, "unit": "°C"}
